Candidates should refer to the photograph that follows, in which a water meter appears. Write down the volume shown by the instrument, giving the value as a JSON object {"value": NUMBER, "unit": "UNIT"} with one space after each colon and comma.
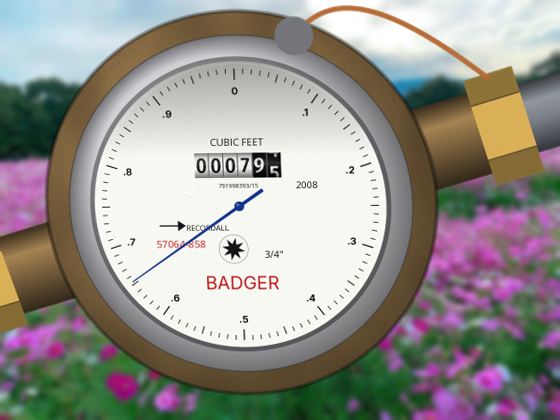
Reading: {"value": 794.65, "unit": "ft³"}
